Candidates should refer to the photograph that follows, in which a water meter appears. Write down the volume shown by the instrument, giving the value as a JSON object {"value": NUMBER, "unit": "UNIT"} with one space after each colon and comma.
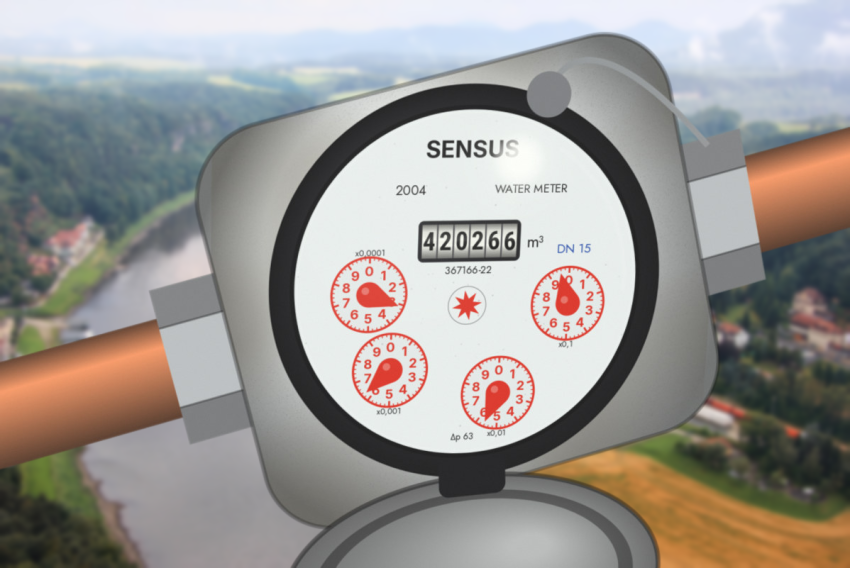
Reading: {"value": 420265.9563, "unit": "m³"}
